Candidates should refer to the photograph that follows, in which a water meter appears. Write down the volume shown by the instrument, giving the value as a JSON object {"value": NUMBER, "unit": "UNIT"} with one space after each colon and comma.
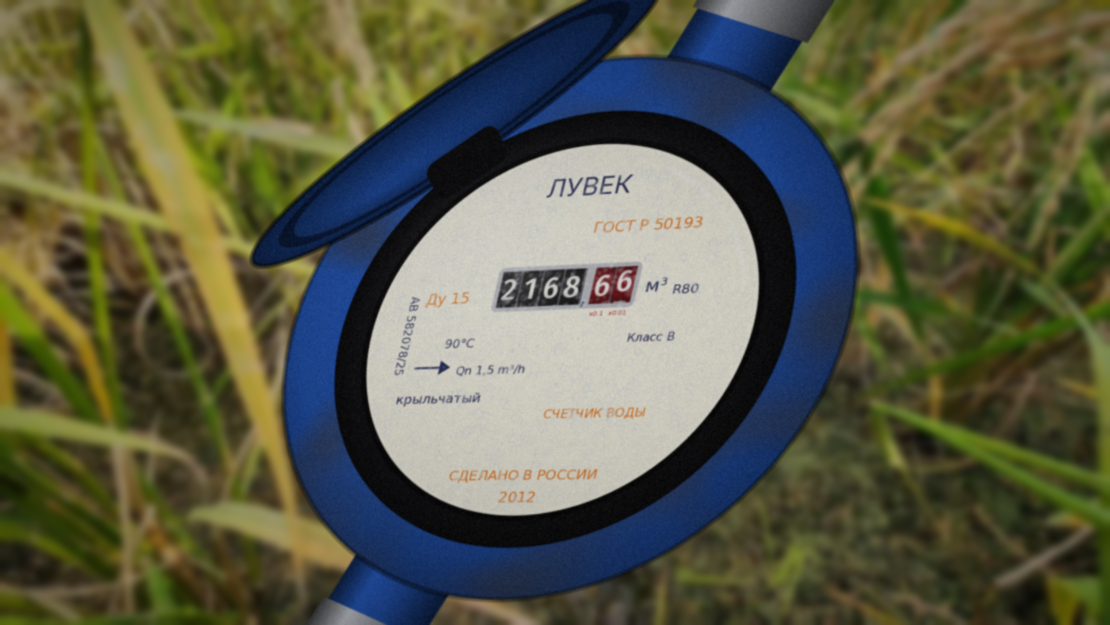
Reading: {"value": 2168.66, "unit": "m³"}
